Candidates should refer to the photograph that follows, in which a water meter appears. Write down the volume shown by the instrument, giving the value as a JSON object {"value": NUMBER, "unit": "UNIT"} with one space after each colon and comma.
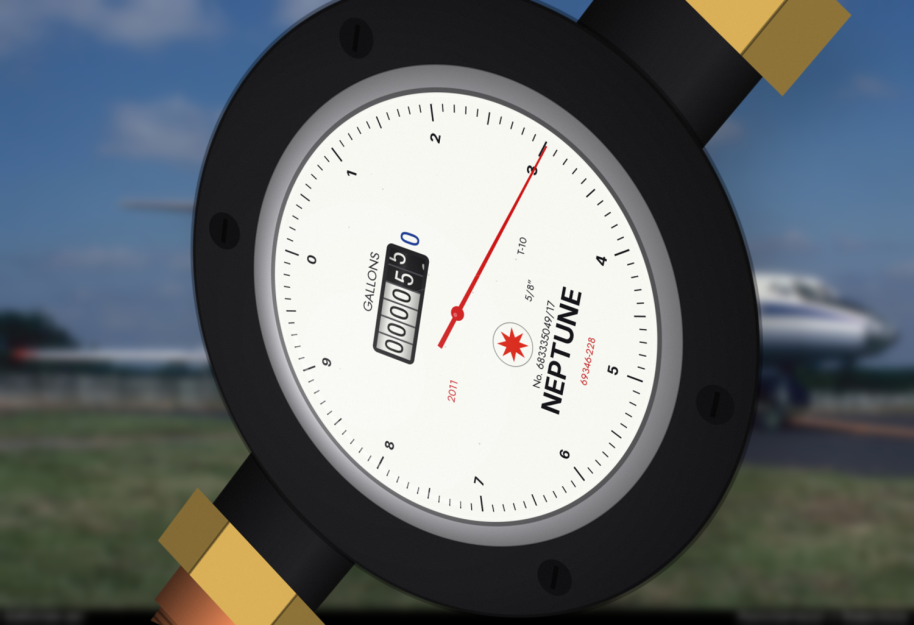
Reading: {"value": 553.0, "unit": "gal"}
